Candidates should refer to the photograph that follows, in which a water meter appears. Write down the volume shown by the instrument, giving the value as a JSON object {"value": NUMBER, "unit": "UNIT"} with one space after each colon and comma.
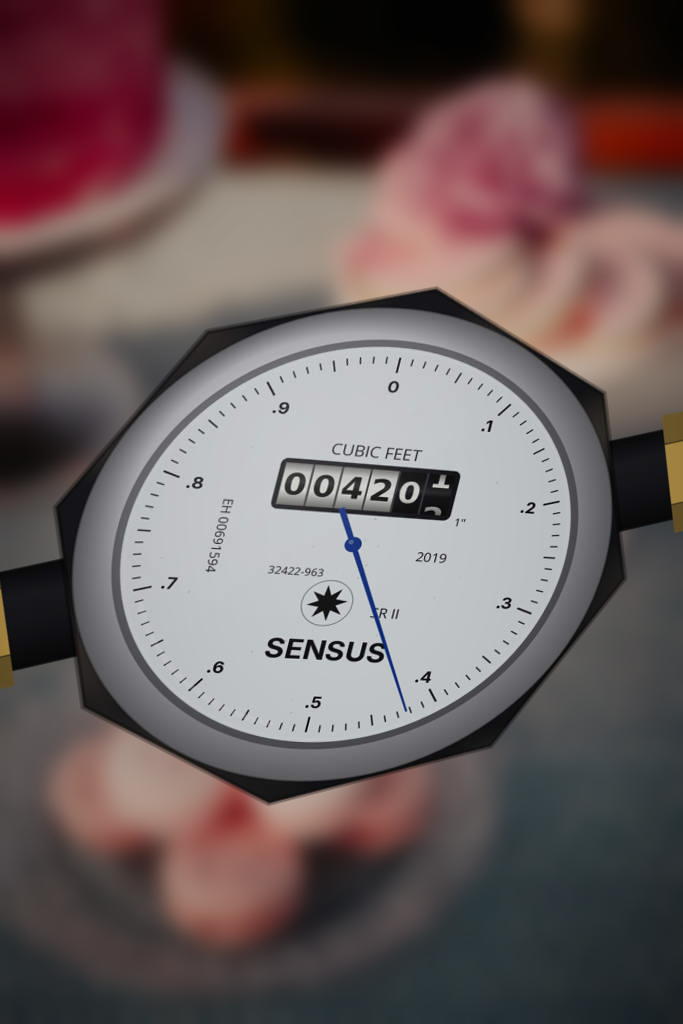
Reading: {"value": 4201.42, "unit": "ft³"}
